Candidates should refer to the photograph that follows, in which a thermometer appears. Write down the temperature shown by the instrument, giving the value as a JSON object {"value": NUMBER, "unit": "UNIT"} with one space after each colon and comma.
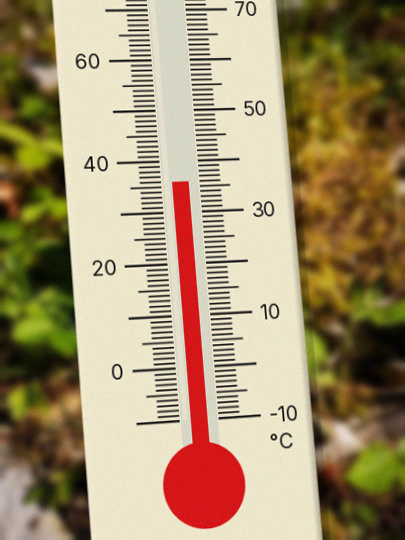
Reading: {"value": 36, "unit": "°C"}
